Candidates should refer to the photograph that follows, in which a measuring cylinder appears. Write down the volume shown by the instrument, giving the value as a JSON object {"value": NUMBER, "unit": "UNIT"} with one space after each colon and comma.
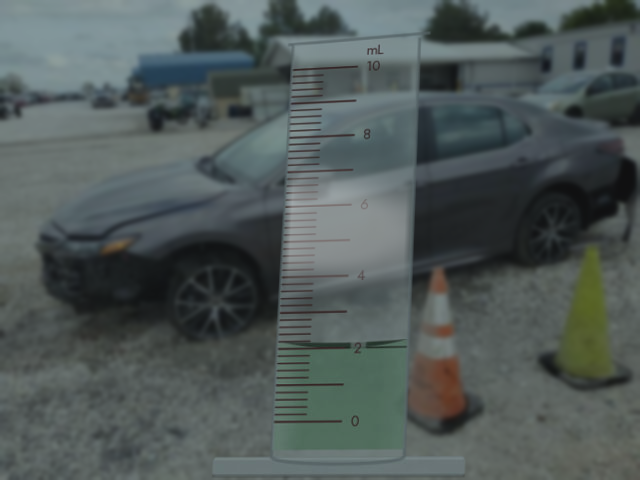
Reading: {"value": 2, "unit": "mL"}
